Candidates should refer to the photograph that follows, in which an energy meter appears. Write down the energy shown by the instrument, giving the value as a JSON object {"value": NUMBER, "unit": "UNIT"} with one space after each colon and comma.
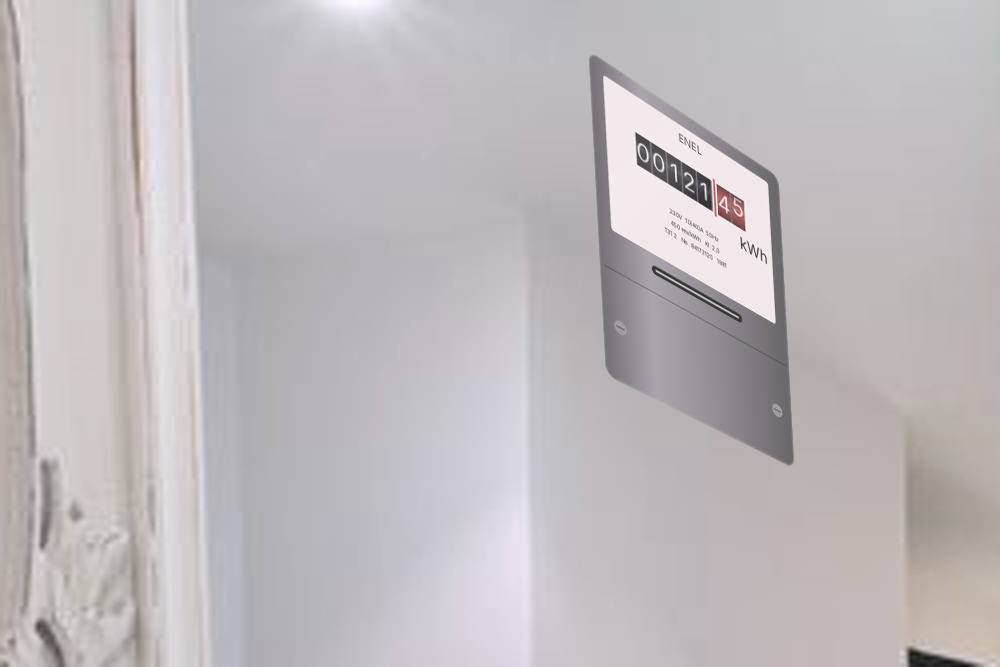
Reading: {"value": 121.45, "unit": "kWh"}
